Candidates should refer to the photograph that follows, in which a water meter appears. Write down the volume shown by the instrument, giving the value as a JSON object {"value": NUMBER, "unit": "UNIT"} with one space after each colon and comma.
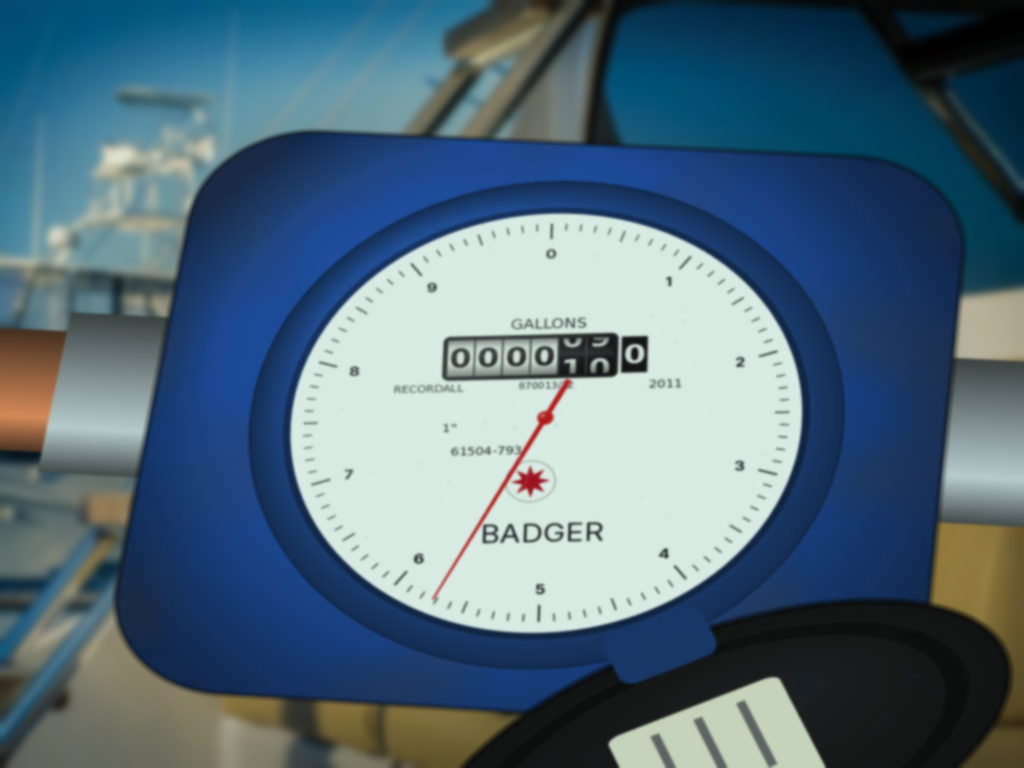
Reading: {"value": 95.7, "unit": "gal"}
